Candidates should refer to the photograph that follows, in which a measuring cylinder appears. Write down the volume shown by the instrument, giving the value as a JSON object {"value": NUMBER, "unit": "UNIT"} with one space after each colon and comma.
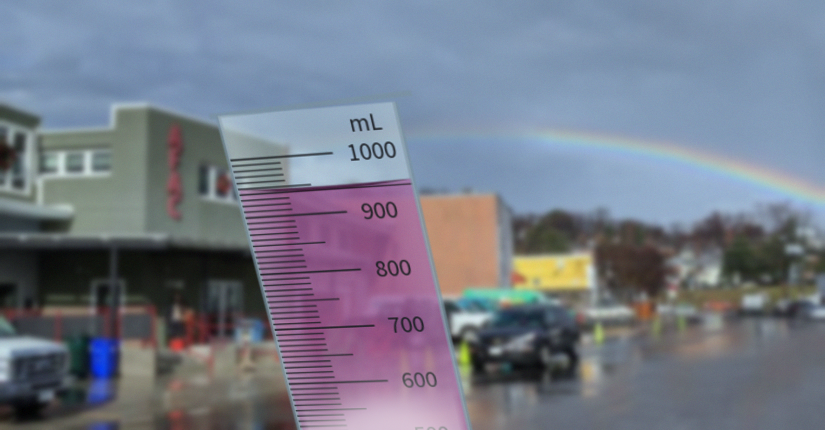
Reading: {"value": 940, "unit": "mL"}
